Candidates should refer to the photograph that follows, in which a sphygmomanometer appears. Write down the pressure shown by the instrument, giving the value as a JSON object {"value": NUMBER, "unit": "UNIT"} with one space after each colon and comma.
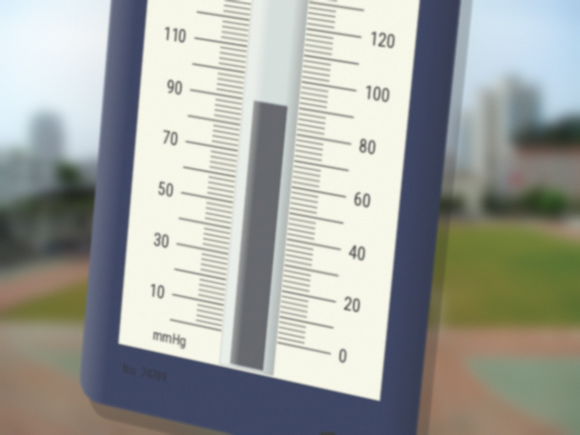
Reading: {"value": 90, "unit": "mmHg"}
